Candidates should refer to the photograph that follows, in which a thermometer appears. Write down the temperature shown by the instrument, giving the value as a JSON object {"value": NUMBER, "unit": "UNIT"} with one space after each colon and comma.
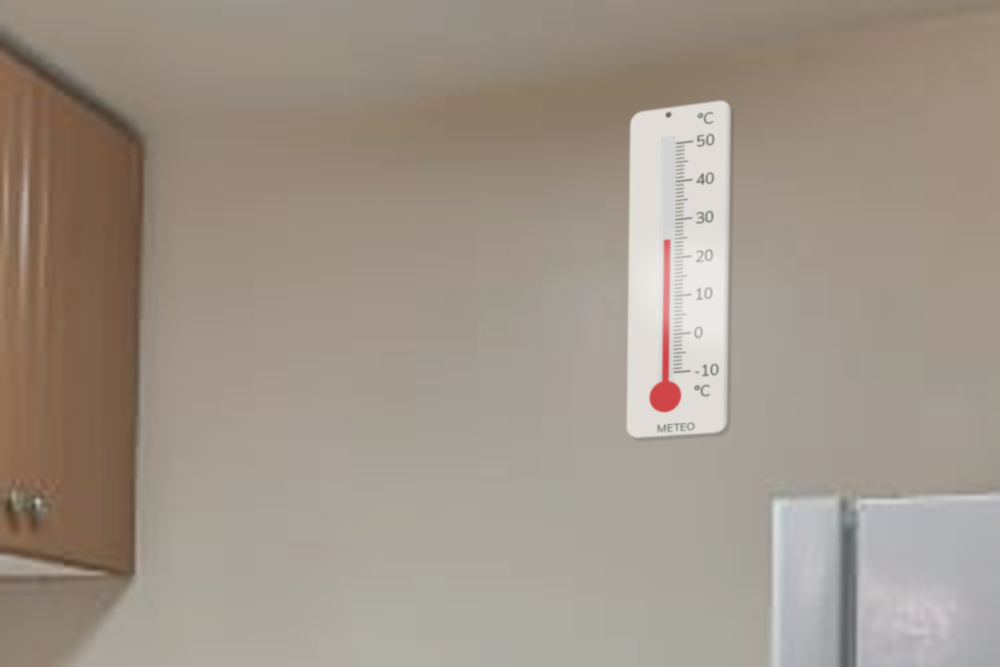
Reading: {"value": 25, "unit": "°C"}
